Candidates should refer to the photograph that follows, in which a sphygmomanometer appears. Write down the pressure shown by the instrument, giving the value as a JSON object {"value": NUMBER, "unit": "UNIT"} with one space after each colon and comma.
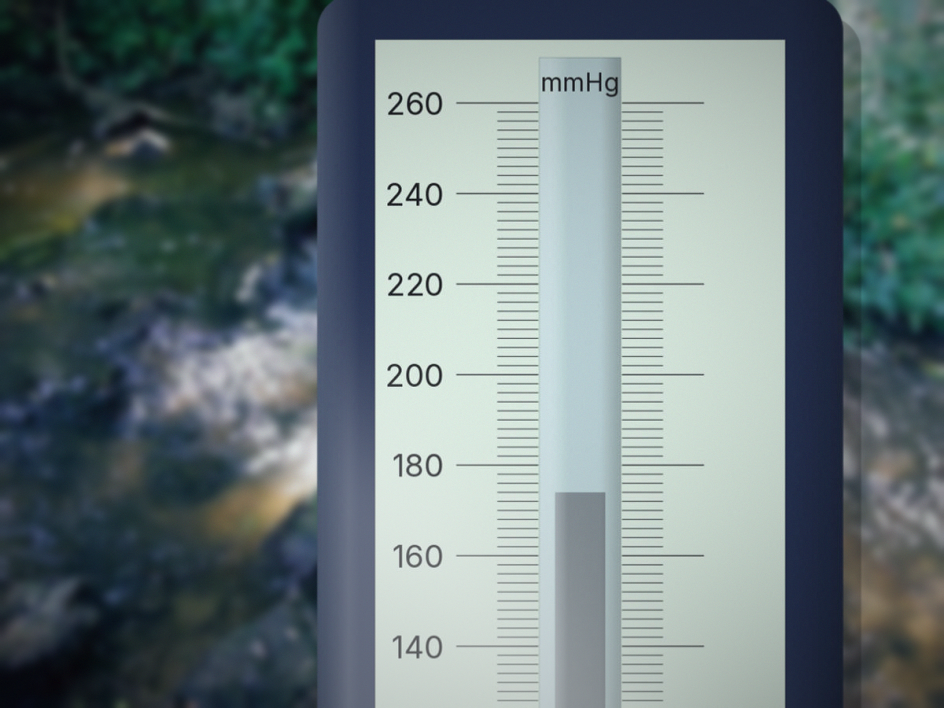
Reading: {"value": 174, "unit": "mmHg"}
